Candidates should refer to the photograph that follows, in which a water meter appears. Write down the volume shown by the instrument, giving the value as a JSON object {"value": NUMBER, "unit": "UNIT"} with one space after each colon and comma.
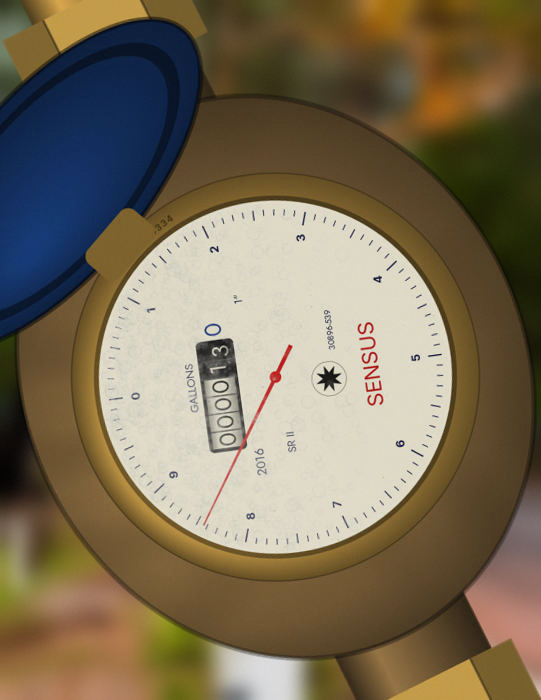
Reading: {"value": 128.4, "unit": "gal"}
